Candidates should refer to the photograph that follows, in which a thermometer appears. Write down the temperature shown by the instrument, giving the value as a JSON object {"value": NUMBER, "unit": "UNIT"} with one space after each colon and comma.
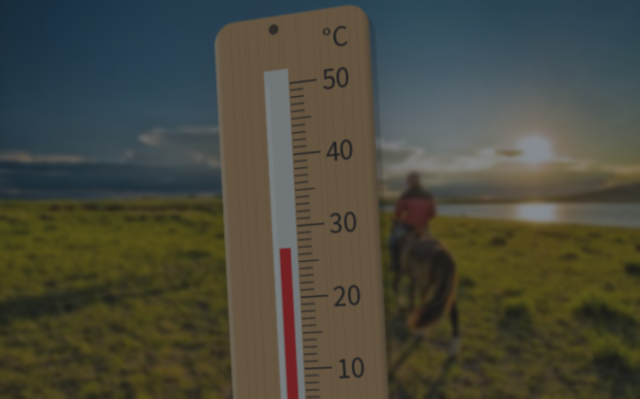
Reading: {"value": 27, "unit": "°C"}
